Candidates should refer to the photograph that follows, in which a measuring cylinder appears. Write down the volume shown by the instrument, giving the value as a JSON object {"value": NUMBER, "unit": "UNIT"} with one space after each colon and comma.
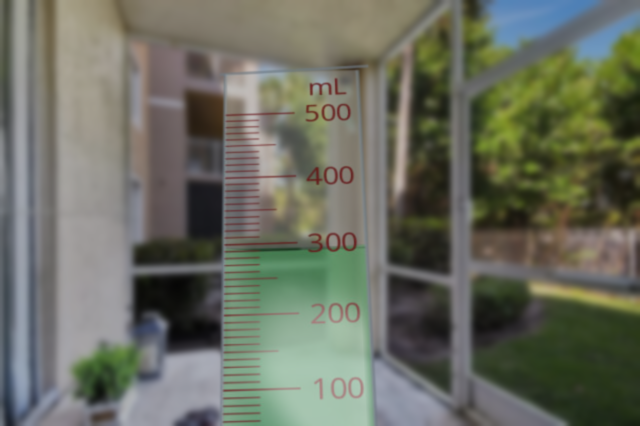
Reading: {"value": 290, "unit": "mL"}
